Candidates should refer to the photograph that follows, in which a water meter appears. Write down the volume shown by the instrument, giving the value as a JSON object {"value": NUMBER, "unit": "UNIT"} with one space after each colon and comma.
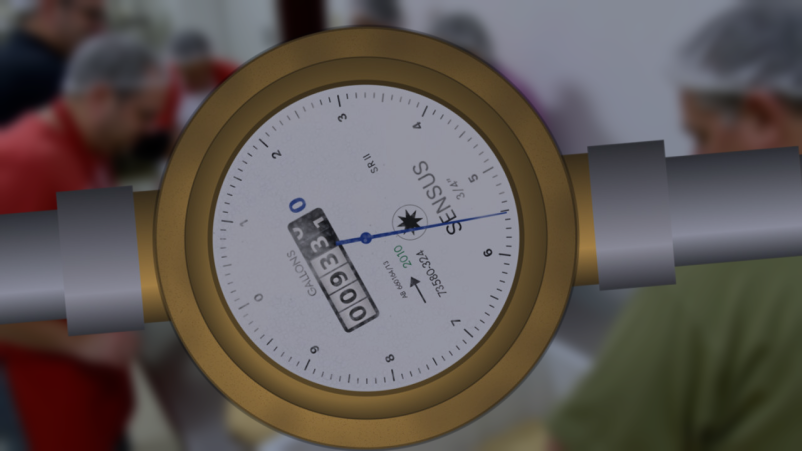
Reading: {"value": 93305.5, "unit": "gal"}
